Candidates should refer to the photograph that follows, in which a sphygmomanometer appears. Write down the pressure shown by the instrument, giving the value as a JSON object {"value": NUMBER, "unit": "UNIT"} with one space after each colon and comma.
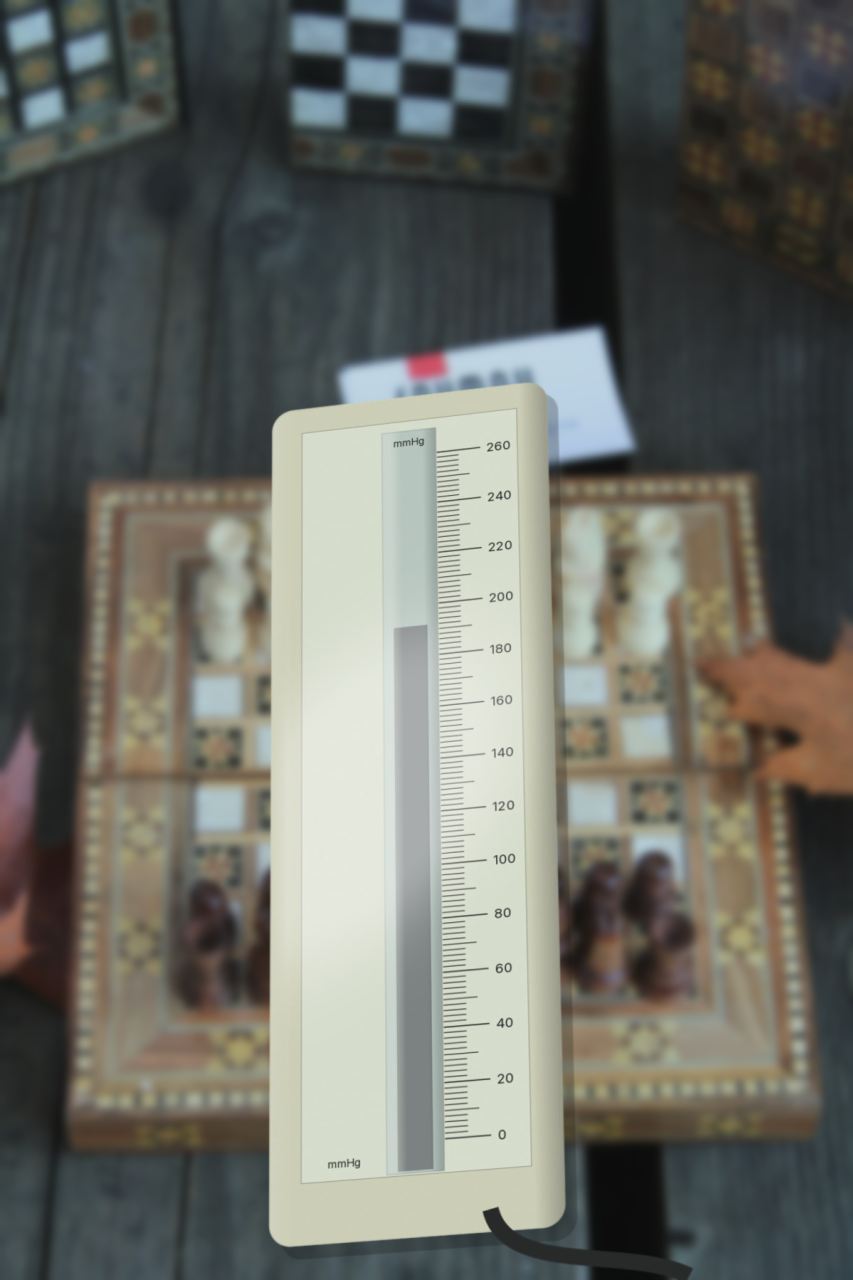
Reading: {"value": 192, "unit": "mmHg"}
